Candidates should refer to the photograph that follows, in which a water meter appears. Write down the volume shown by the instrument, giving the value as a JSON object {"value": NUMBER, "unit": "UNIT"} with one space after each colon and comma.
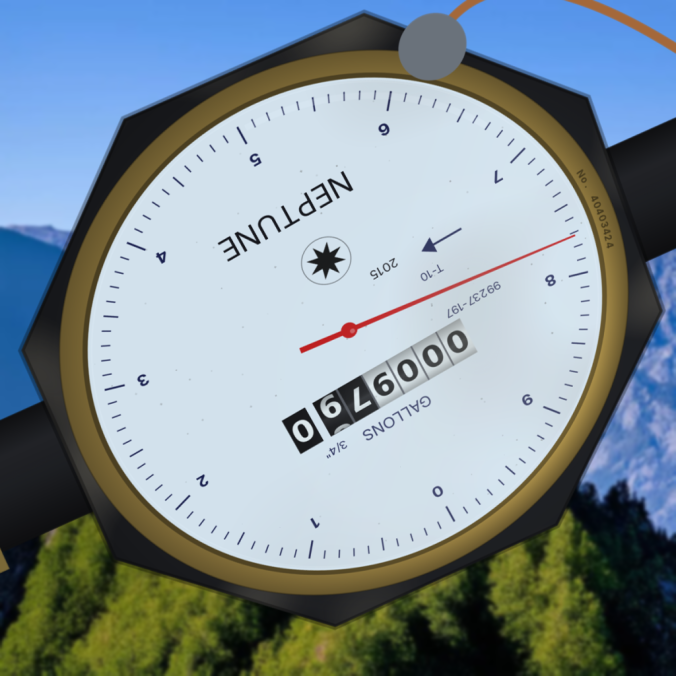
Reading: {"value": 9787.7, "unit": "gal"}
